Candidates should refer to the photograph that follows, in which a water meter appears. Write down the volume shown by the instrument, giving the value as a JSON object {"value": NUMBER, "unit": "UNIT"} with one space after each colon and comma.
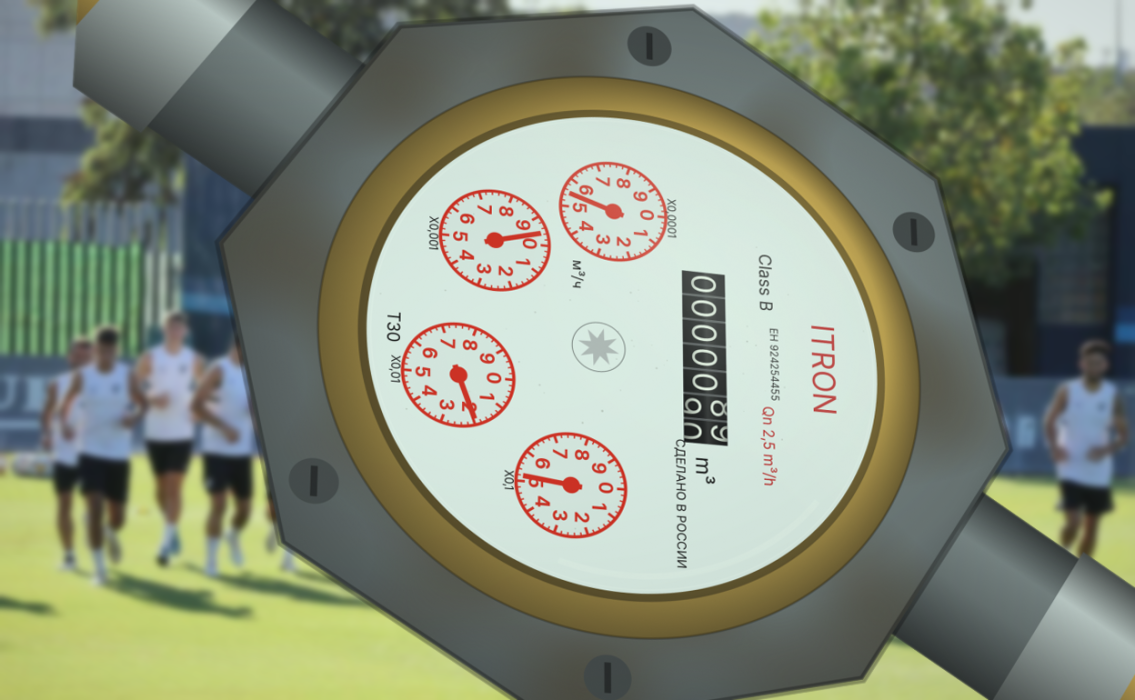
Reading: {"value": 89.5195, "unit": "m³"}
